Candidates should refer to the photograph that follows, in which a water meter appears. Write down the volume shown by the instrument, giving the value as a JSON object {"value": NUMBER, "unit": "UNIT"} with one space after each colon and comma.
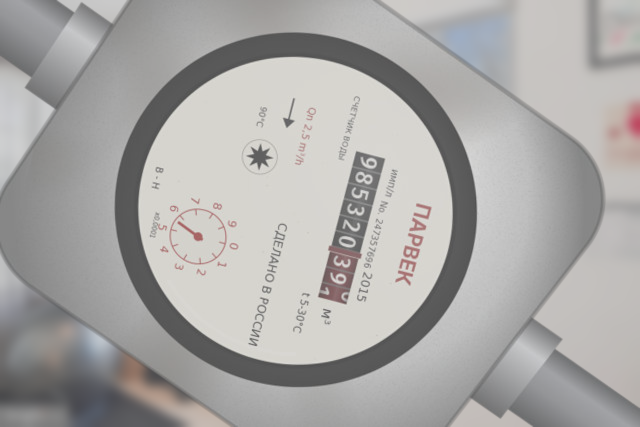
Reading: {"value": 985320.3905, "unit": "m³"}
